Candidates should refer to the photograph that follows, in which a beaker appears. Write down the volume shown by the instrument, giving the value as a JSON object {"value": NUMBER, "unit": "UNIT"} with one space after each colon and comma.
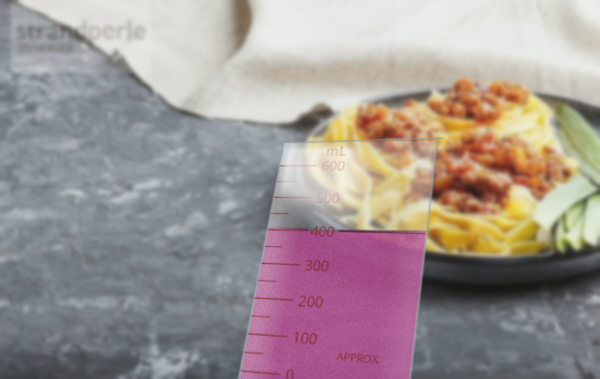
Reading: {"value": 400, "unit": "mL"}
